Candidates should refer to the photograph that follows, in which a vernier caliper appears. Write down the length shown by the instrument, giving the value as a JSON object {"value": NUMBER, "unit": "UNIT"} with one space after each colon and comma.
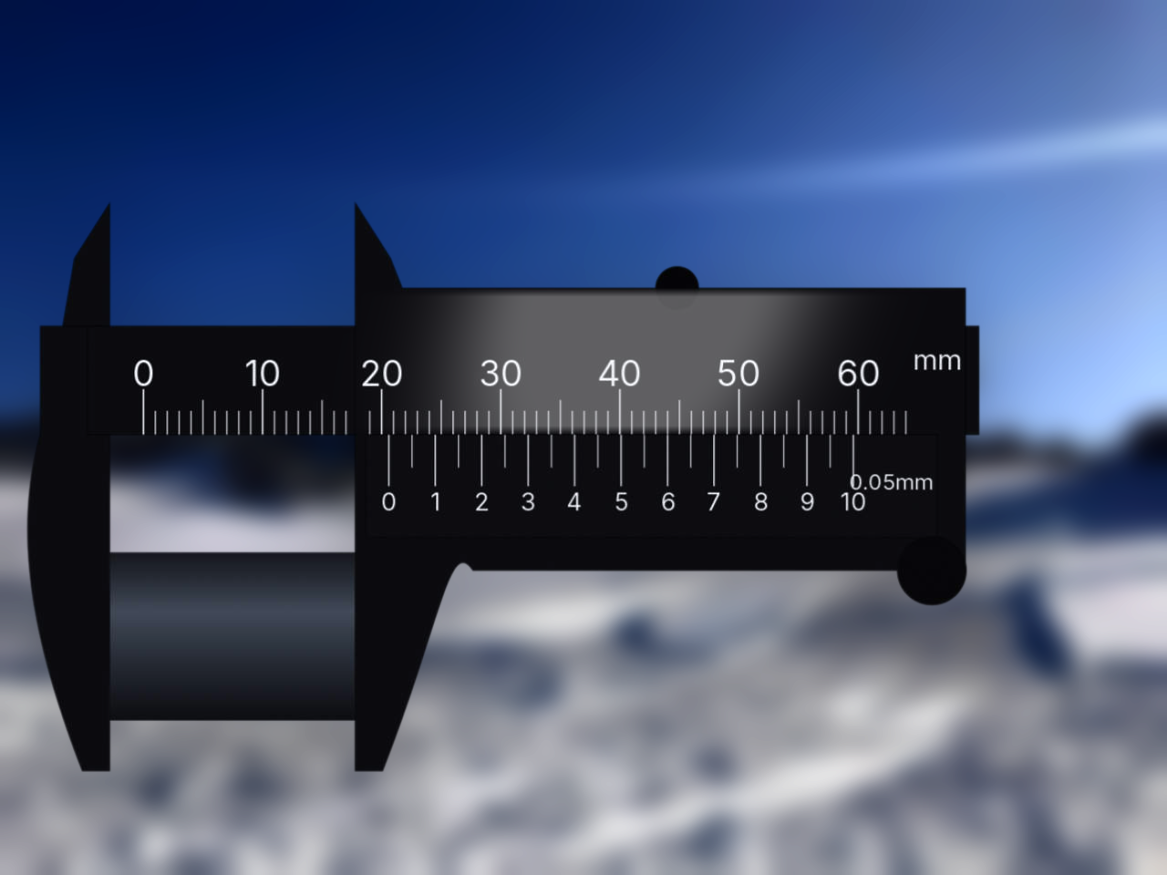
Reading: {"value": 20.6, "unit": "mm"}
